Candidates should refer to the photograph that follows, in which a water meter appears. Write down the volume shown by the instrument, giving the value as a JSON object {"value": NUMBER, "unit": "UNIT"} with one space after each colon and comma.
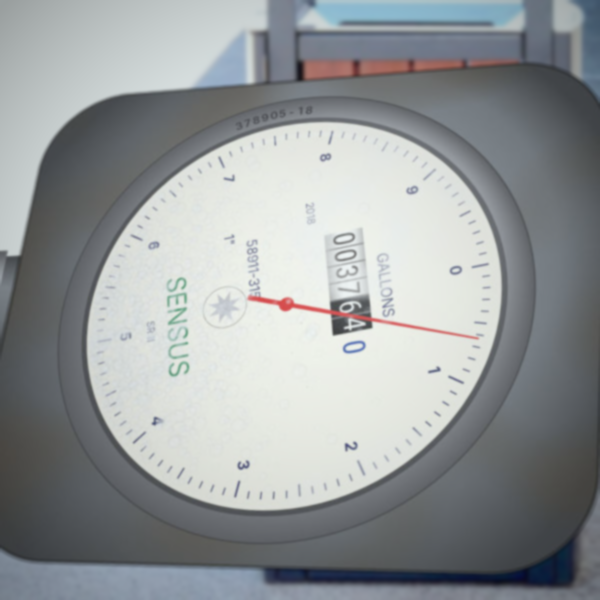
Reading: {"value": 37640.6, "unit": "gal"}
